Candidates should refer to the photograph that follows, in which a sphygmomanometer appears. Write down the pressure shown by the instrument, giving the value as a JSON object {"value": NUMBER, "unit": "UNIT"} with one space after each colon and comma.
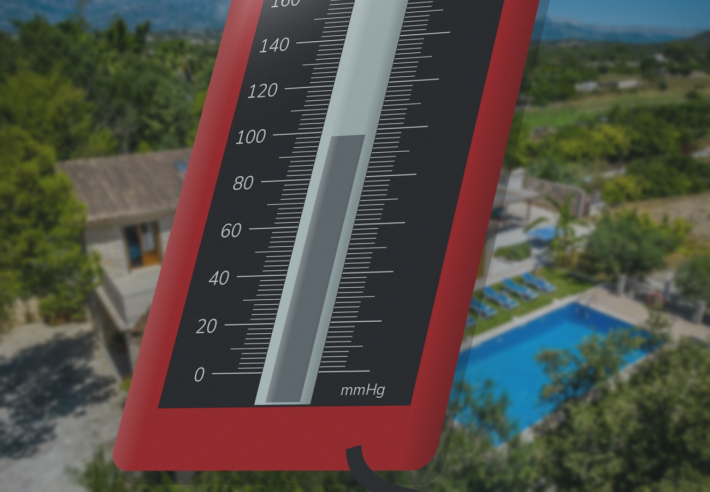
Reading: {"value": 98, "unit": "mmHg"}
